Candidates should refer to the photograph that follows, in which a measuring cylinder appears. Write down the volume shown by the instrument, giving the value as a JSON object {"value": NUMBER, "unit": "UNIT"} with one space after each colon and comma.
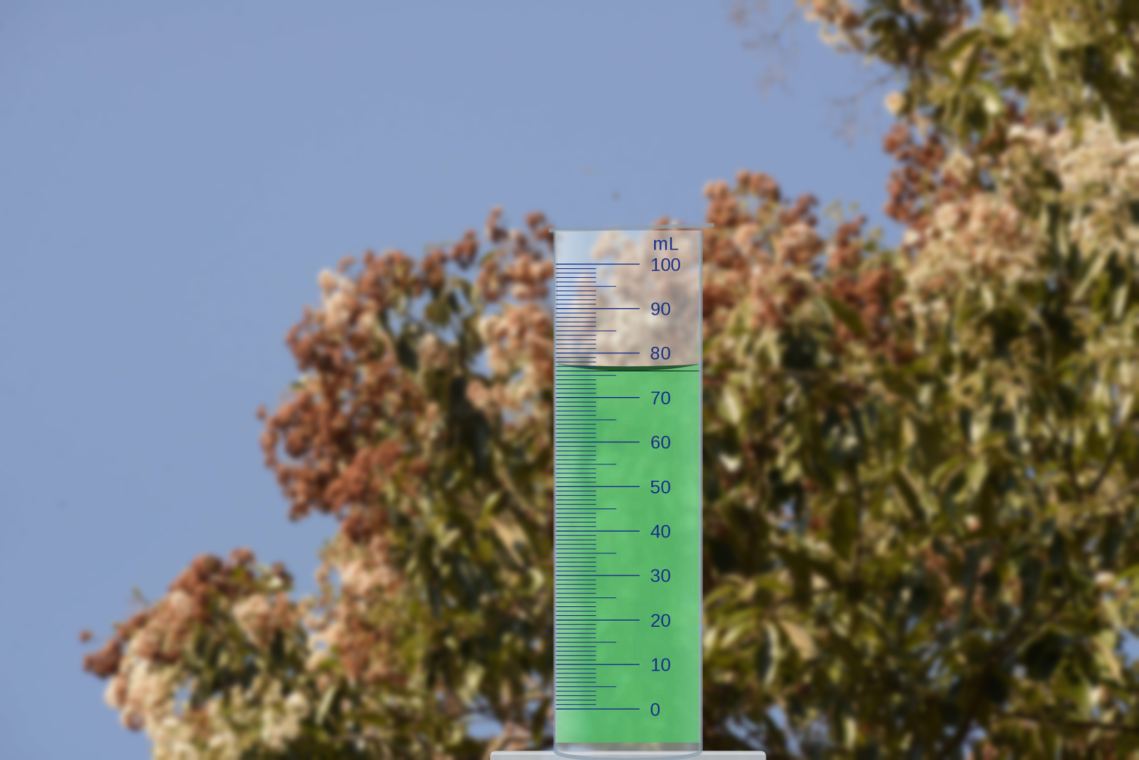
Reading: {"value": 76, "unit": "mL"}
